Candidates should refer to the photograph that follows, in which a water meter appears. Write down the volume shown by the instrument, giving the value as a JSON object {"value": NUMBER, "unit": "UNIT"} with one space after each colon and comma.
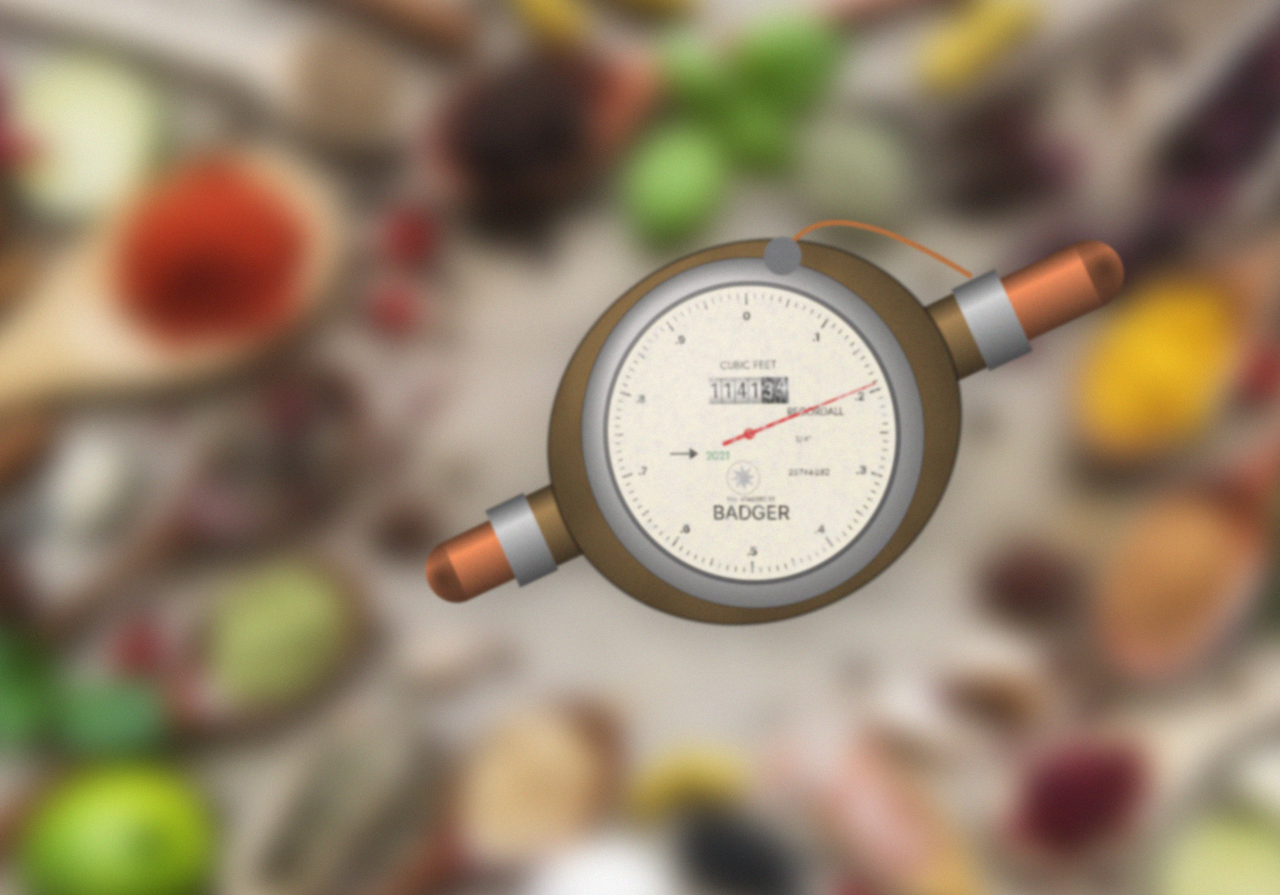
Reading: {"value": 114134.19, "unit": "ft³"}
